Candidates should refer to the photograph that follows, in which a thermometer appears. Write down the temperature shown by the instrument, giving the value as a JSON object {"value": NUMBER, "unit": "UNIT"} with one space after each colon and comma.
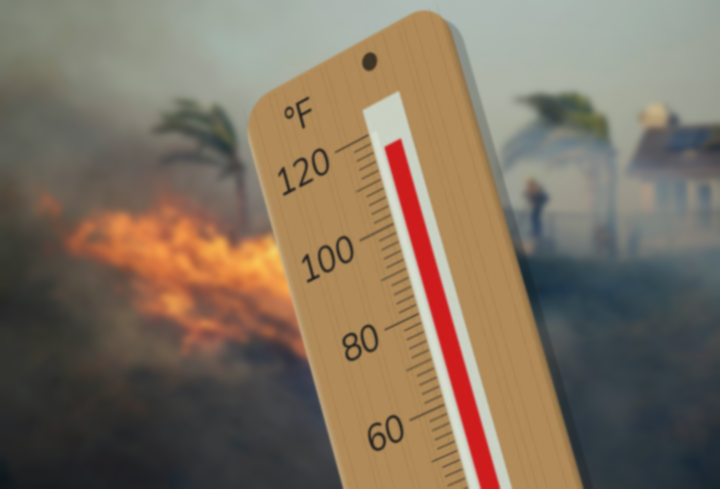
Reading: {"value": 116, "unit": "°F"}
